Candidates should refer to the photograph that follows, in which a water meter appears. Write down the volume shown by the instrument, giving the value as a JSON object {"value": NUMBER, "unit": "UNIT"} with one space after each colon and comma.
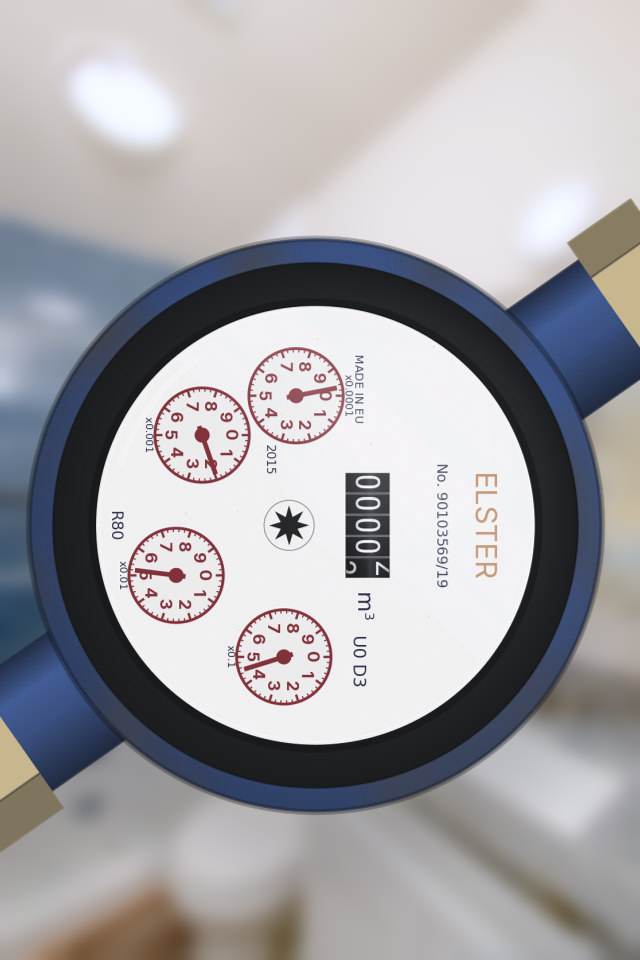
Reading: {"value": 2.4519, "unit": "m³"}
